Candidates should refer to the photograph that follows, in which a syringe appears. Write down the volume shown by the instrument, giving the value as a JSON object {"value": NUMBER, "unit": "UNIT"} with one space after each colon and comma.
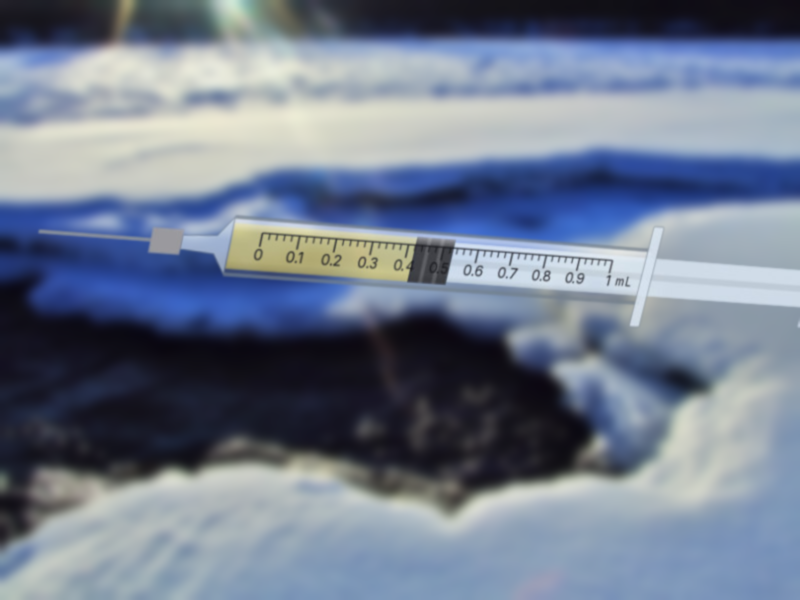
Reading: {"value": 0.42, "unit": "mL"}
